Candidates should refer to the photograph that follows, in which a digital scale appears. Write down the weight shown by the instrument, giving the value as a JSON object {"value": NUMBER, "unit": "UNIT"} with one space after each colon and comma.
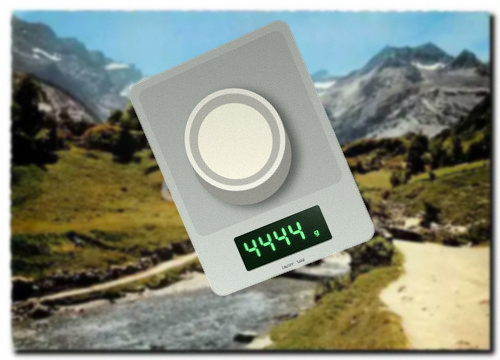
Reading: {"value": 4444, "unit": "g"}
